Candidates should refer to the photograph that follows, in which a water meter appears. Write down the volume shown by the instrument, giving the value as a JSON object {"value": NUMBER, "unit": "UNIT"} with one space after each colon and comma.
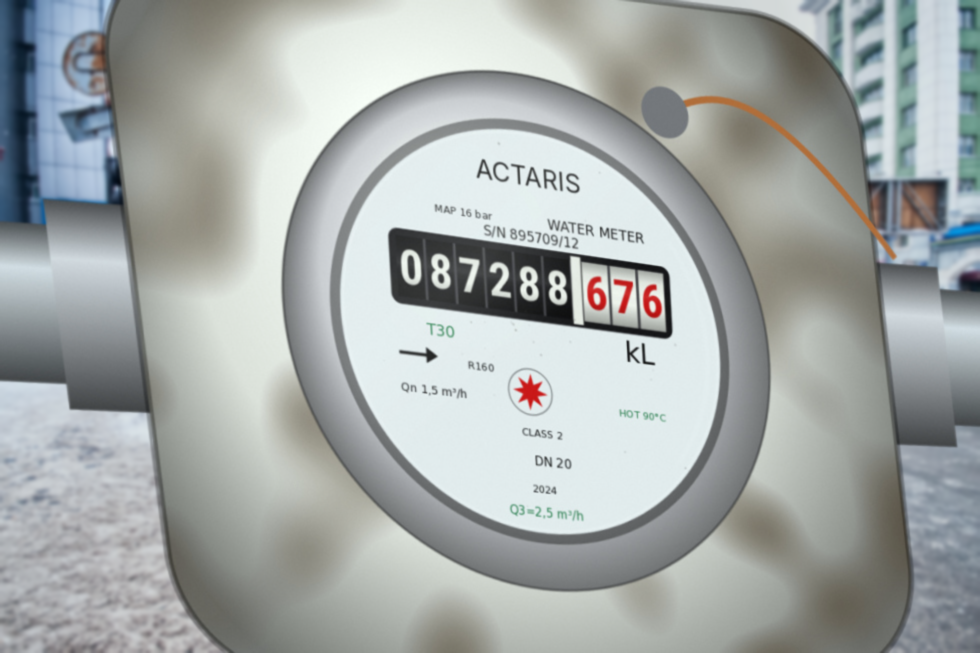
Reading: {"value": 87288.676, "unit": "kL"}
